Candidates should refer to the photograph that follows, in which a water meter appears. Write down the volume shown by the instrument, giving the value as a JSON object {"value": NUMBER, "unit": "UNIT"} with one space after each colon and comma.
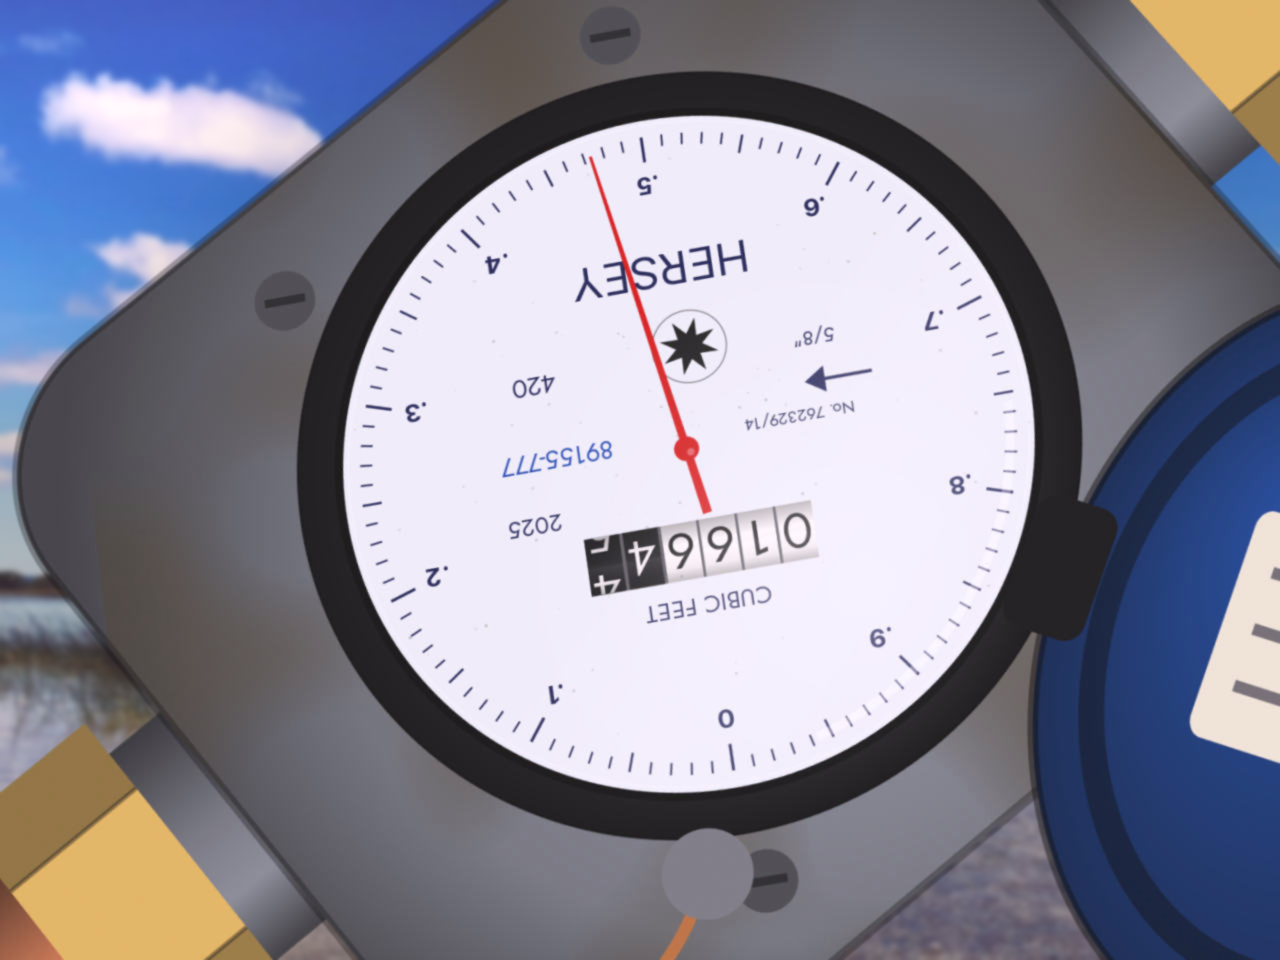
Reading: {"value": 16644.47, "unit": "ft³"}
